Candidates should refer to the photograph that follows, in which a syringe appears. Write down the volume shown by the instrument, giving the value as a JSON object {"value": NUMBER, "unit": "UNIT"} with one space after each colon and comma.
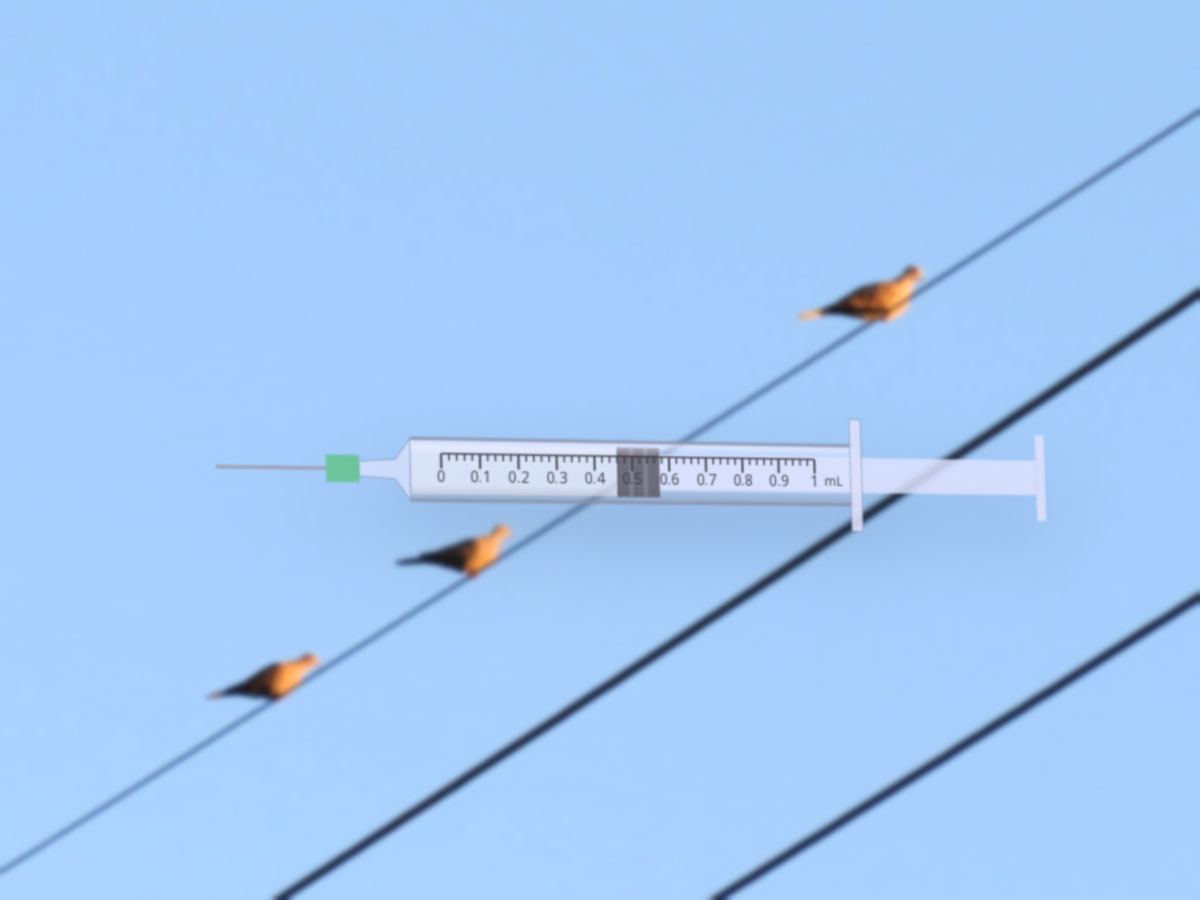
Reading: {"value": 0.46, "unit": "mL"}
